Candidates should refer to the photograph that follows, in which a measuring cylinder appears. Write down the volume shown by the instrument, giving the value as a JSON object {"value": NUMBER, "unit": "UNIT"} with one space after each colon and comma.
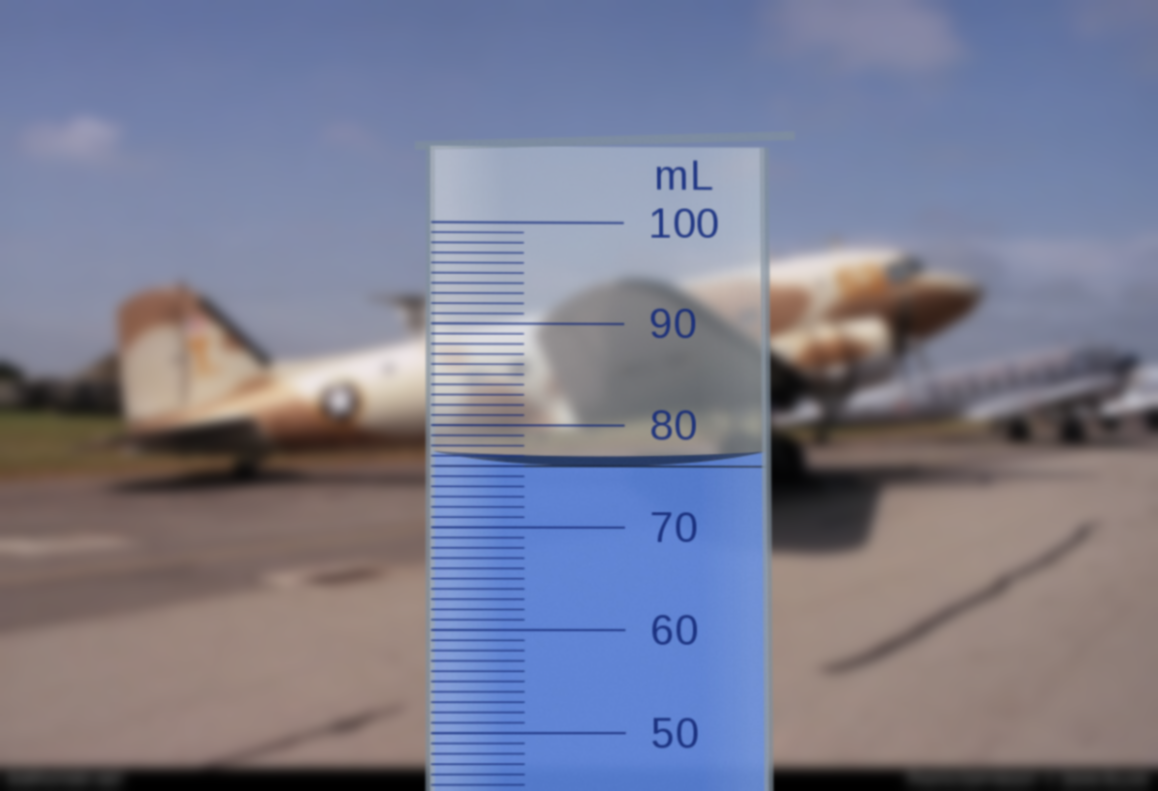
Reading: {"value": 76, "unit": "mL"}
